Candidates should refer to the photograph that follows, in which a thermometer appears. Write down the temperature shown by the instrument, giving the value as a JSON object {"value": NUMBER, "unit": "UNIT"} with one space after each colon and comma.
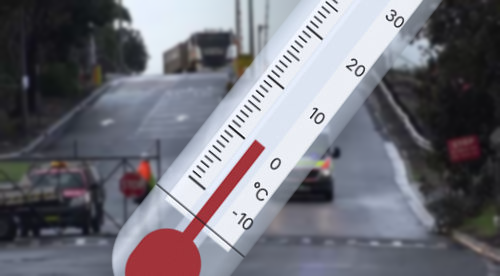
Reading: {"value": 1, "unit": "°C"}
